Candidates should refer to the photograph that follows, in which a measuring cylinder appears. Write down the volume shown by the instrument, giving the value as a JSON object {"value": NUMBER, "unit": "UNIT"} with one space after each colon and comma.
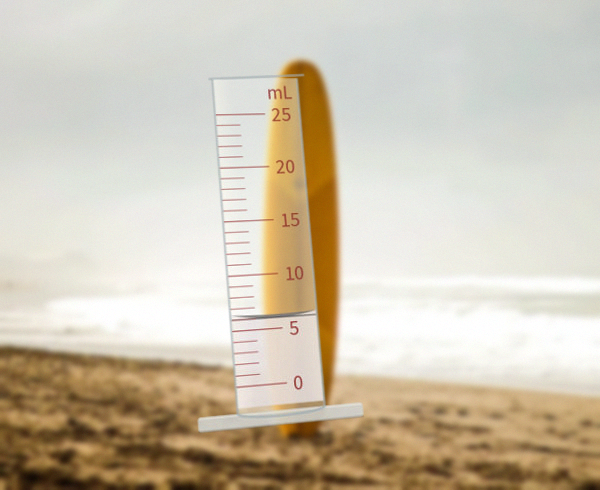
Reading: {"value": 6, "unit": "mL"}
